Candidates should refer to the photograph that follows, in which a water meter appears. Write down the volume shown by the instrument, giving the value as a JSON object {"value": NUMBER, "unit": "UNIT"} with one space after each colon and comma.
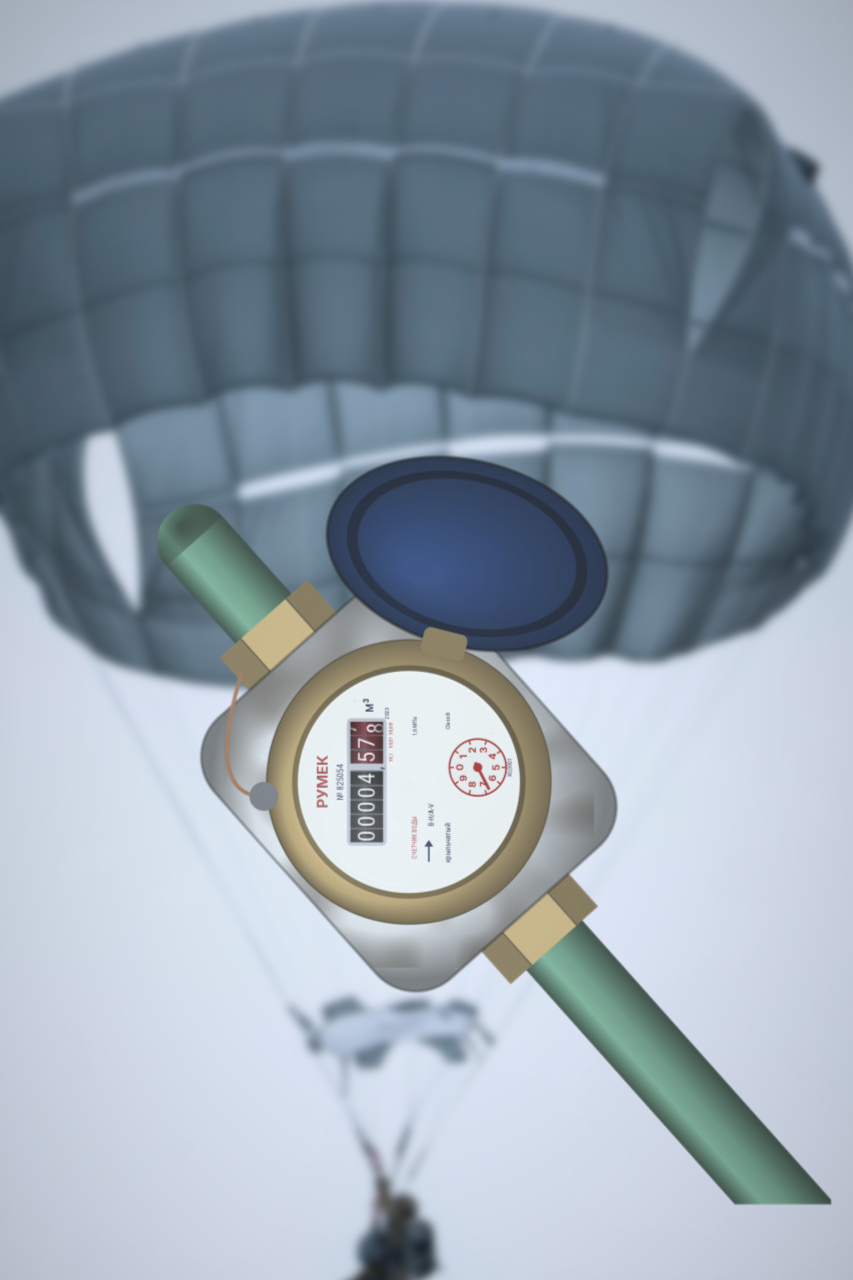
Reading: {"value": 4.5776, "unit": "m³"}
